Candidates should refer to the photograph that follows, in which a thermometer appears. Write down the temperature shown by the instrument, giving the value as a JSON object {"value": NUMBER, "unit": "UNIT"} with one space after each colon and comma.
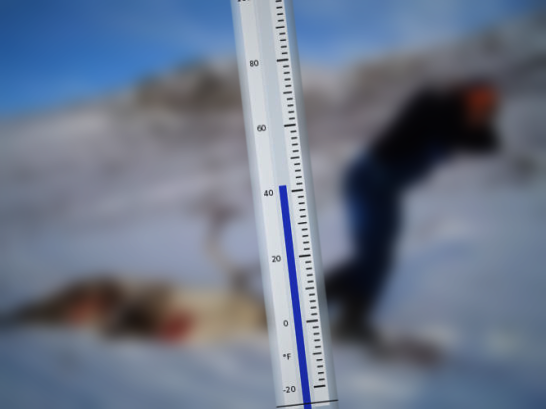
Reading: {"value": 42, "unit": "°F"}
